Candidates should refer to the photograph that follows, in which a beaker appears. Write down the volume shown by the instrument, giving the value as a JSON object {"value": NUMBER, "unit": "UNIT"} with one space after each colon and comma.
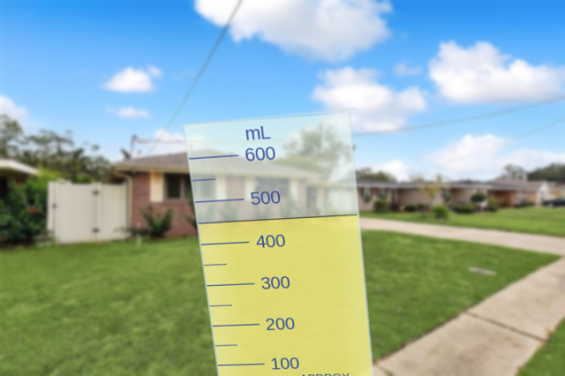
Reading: {"value": 450, "unit": "mL"}
